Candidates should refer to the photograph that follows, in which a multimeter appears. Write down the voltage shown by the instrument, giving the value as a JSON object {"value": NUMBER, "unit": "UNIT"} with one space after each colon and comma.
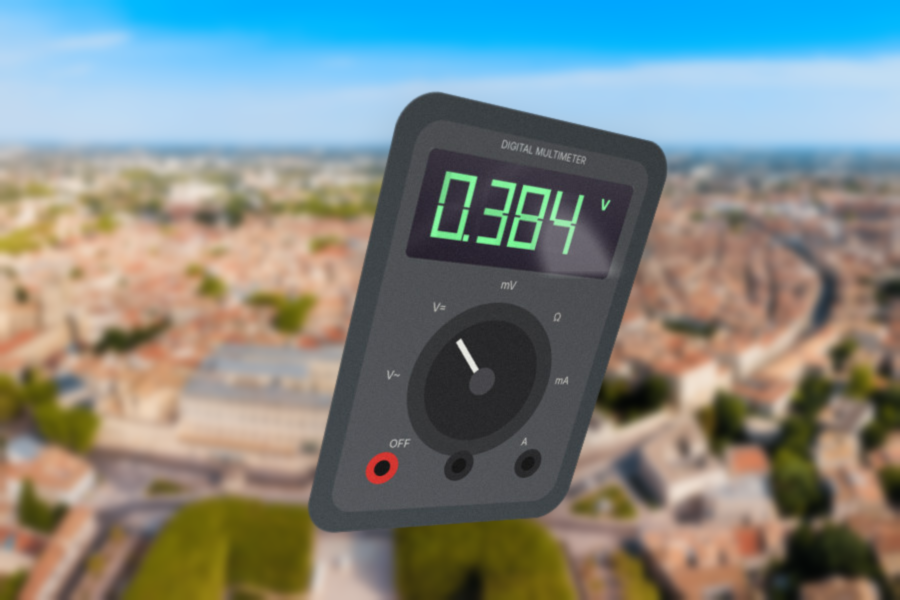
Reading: {"value": 0.384, "unit": "V"}
